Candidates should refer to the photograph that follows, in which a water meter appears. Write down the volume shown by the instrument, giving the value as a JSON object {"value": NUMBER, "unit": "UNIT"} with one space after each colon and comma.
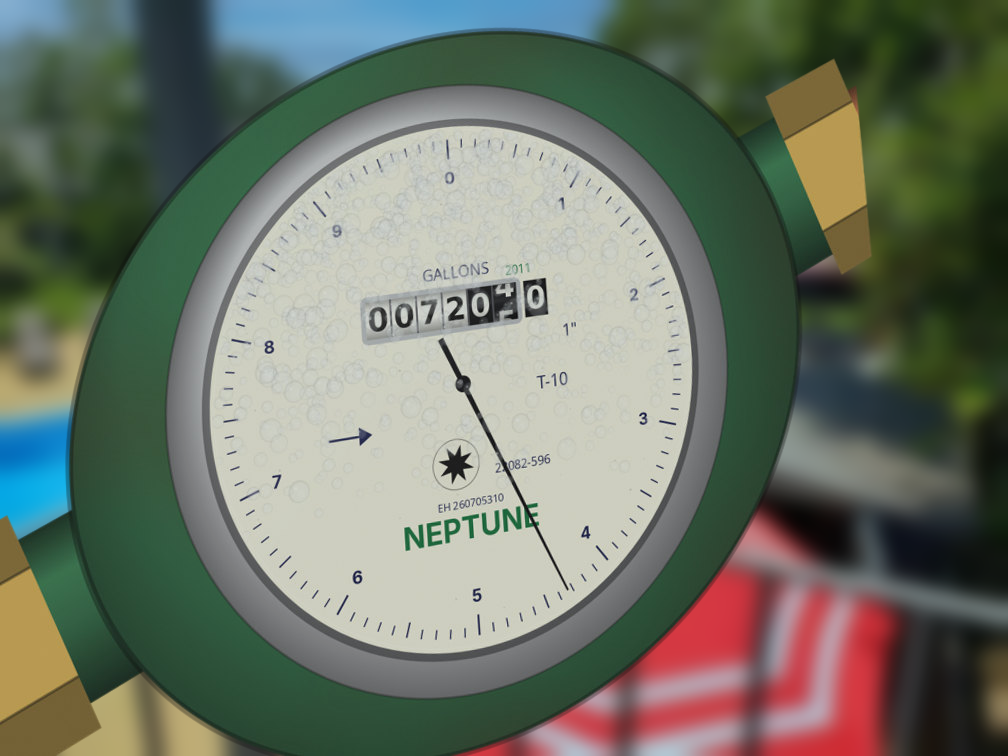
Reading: {"value": 72044.3, "unit": "gal"}
